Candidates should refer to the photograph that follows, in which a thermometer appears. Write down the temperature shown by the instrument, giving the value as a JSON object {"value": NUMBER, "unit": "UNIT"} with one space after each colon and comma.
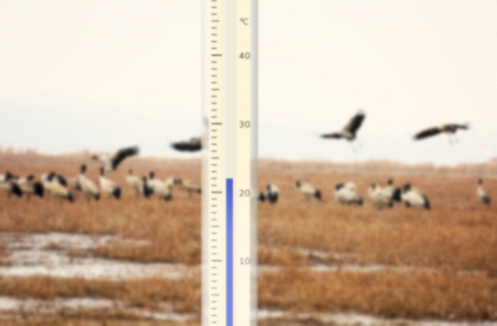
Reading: {"value": 22, "unit": "°C"}
